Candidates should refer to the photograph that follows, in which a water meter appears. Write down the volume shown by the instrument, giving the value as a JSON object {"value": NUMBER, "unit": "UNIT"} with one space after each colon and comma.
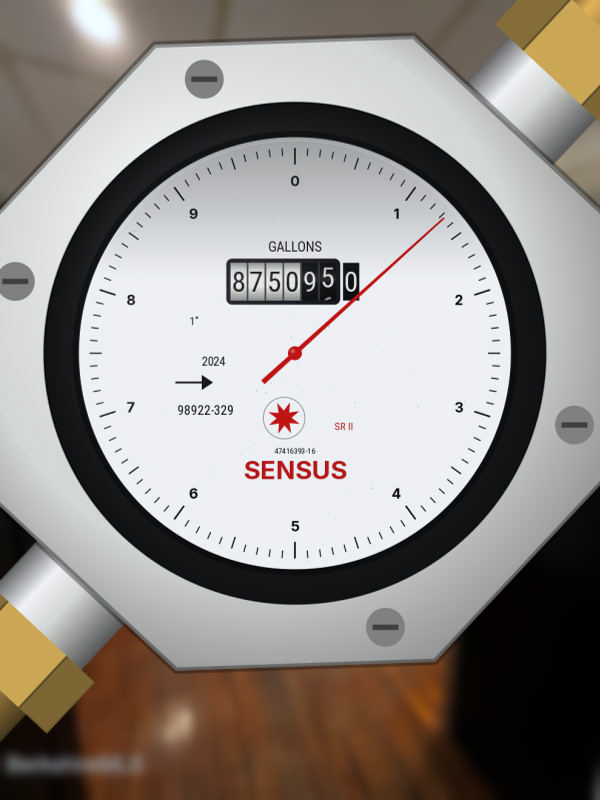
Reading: {"value": 8750951.3, "unit": "gal"}
